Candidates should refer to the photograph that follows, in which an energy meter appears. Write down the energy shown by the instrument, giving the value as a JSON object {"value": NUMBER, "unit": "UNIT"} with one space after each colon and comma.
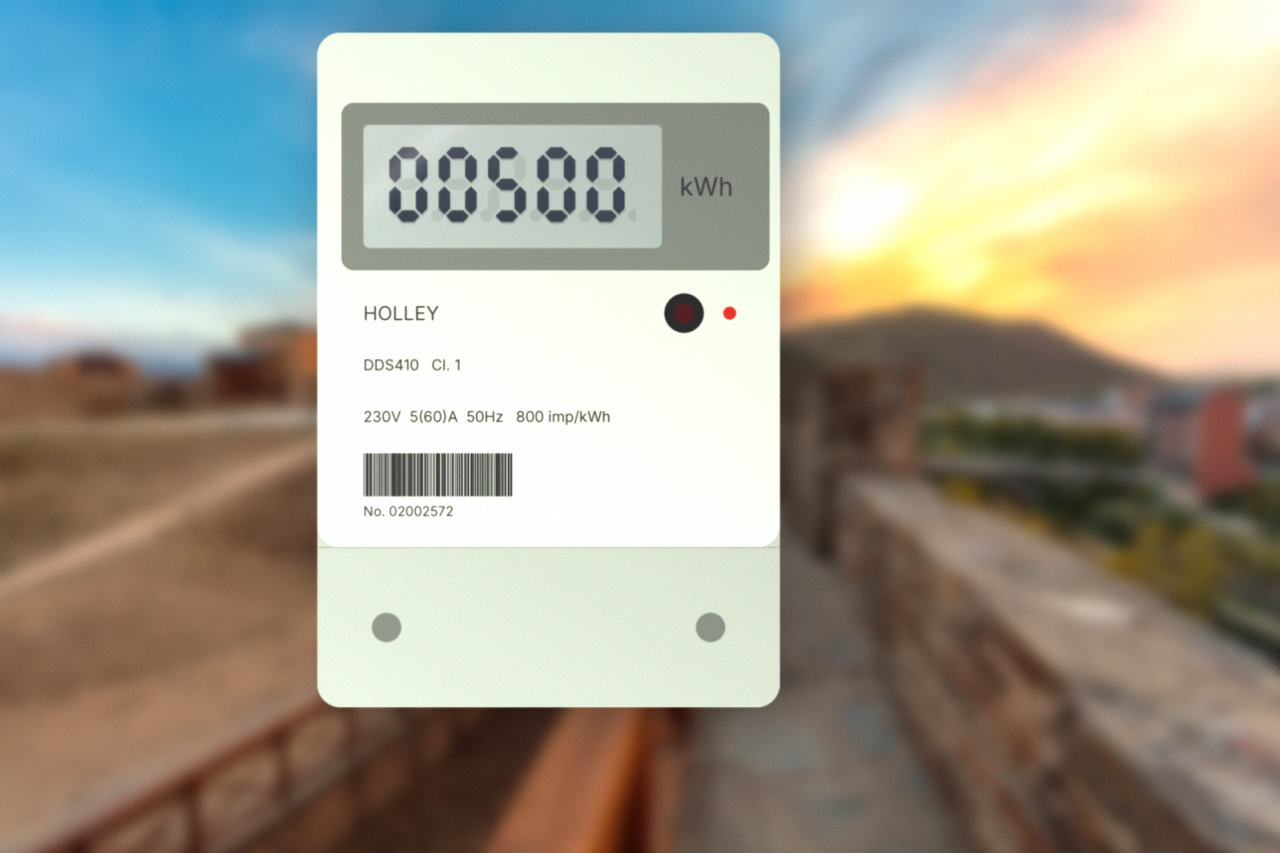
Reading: {"value": 500, "unit": "kWh"}
